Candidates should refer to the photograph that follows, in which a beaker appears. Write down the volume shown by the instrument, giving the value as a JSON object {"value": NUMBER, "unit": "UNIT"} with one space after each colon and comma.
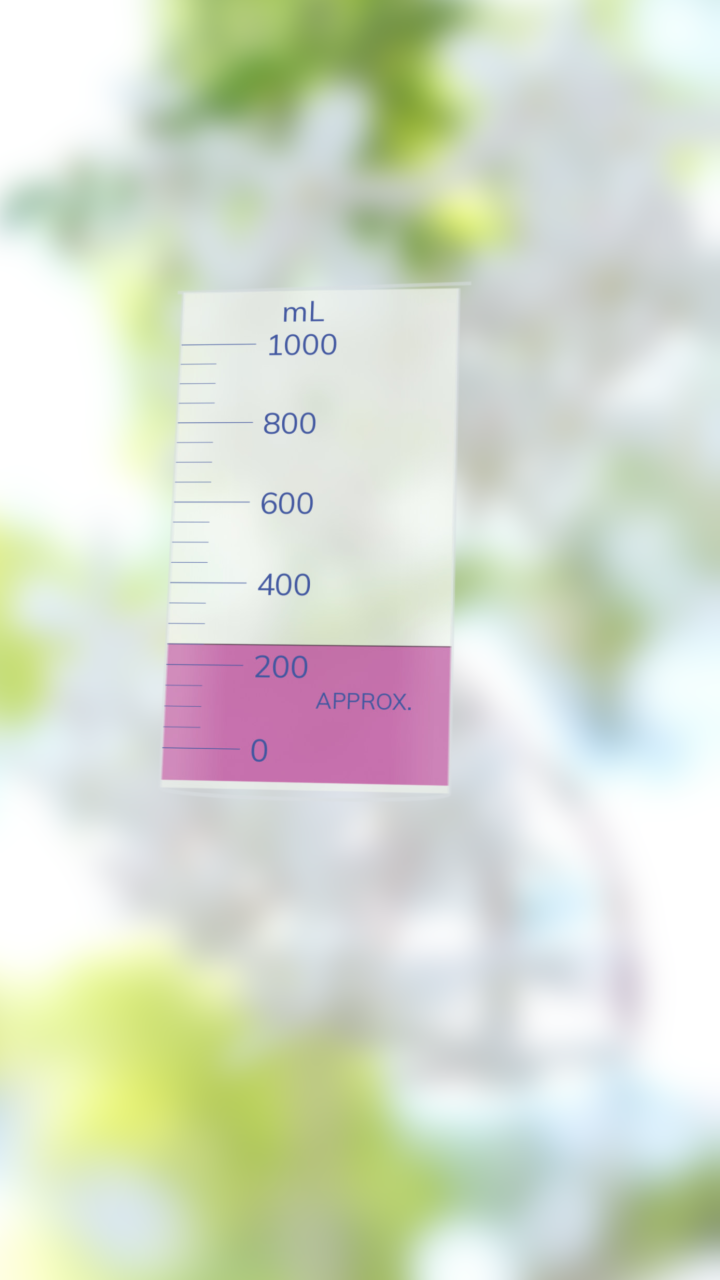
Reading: {"value": 250, "unit": "mL"}
